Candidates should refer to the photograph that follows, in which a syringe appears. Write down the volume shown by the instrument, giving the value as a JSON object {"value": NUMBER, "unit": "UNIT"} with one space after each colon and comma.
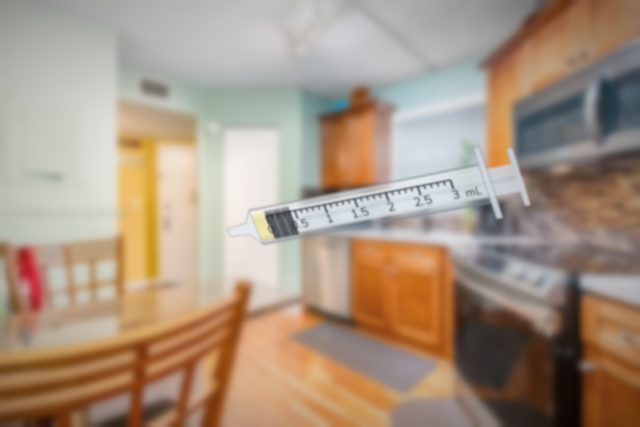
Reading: {"value": 0, "unit": "mL"}
